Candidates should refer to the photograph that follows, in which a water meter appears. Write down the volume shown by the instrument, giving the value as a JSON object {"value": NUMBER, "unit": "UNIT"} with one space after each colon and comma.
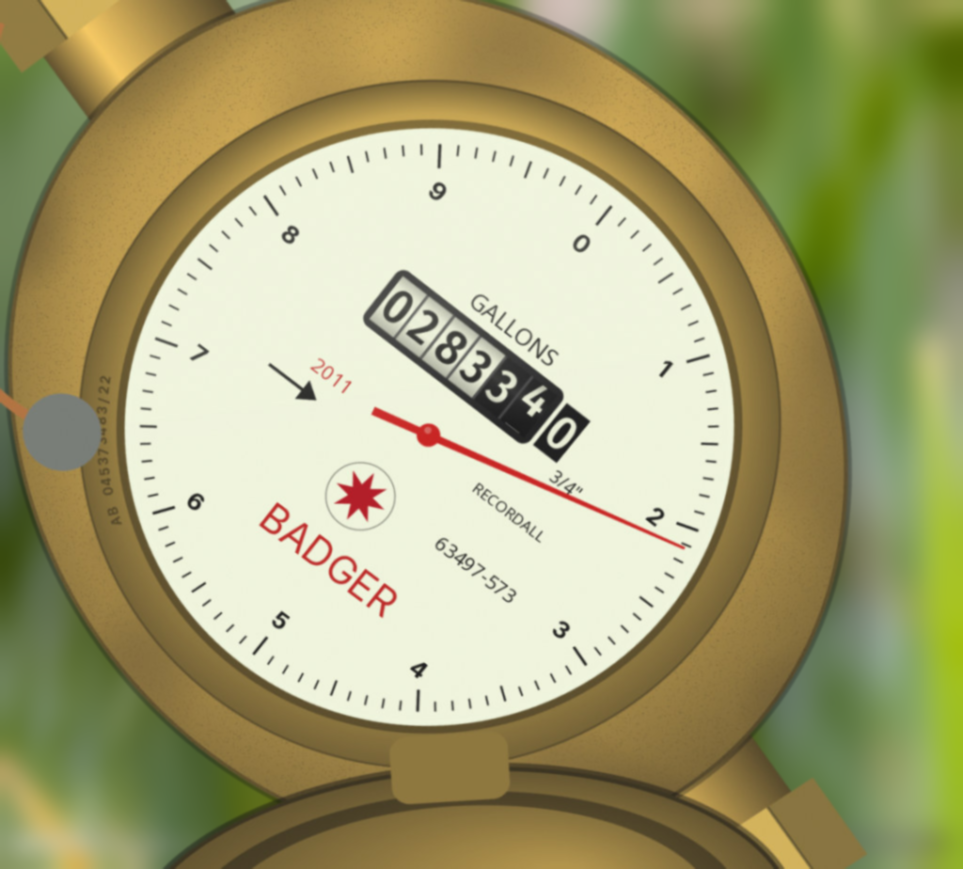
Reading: {"value": 283342.1, "unit": "gal"}
